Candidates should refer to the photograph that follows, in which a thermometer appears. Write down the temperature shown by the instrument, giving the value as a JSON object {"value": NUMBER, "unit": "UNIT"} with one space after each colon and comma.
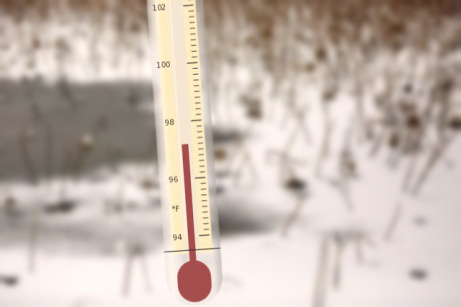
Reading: {"value": 97.2, "unit": "°F"}
